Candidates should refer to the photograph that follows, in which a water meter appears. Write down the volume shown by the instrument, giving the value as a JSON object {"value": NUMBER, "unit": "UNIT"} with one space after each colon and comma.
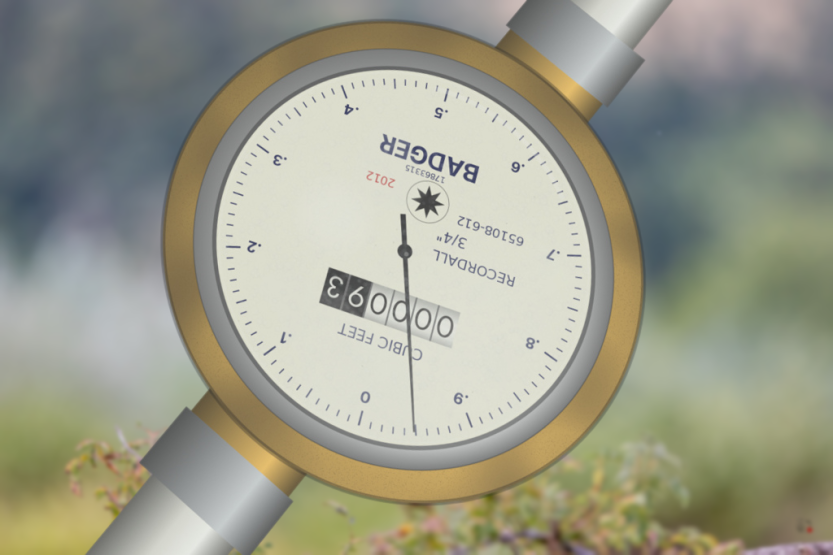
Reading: {"value": 92.95, "unit": "ft³"}
